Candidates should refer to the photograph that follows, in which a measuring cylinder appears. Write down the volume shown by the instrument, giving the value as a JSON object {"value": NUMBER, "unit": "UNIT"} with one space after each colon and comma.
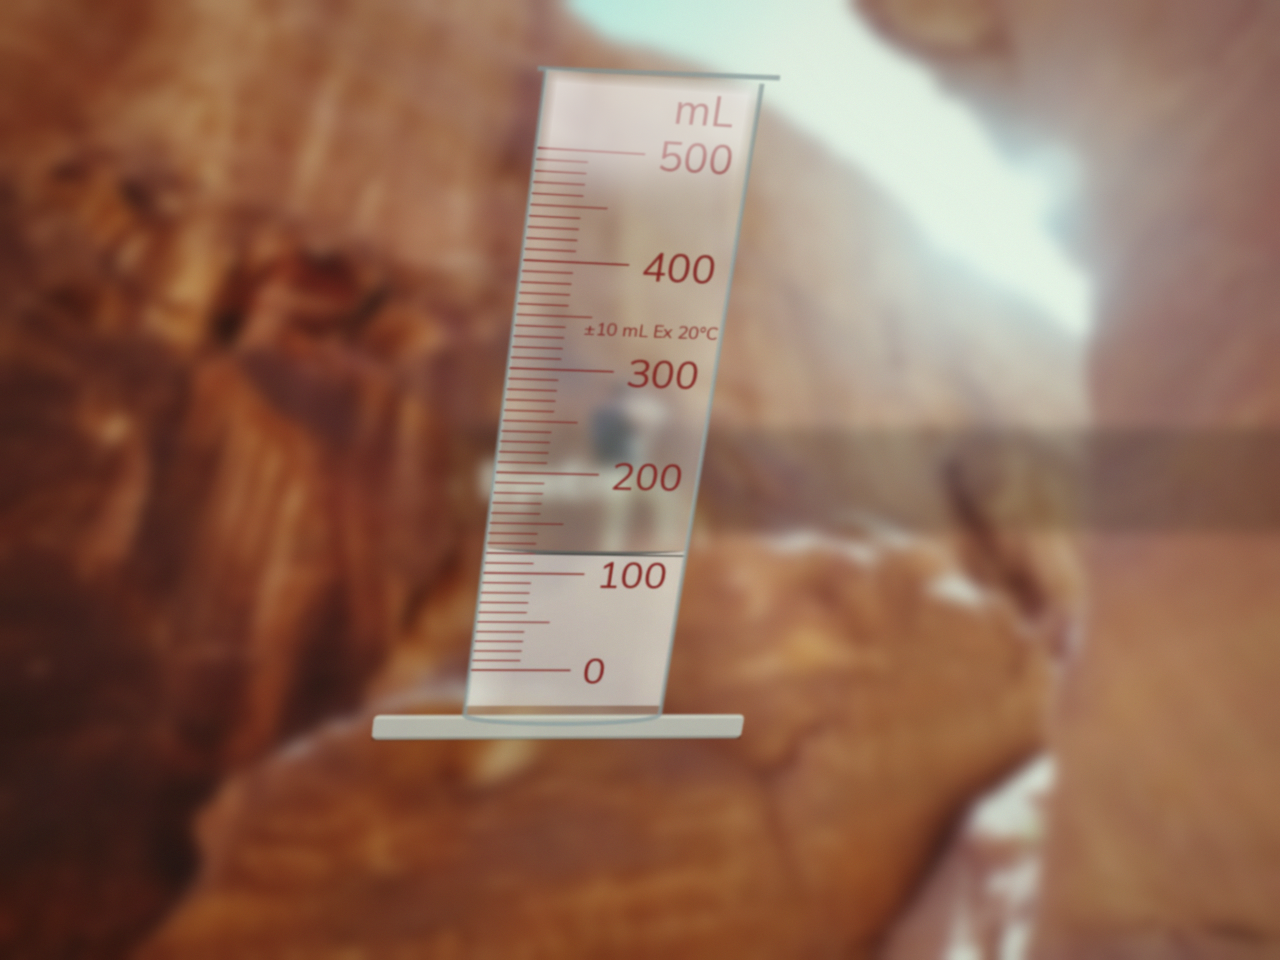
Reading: {"value": 120, "unit": "mL"}
